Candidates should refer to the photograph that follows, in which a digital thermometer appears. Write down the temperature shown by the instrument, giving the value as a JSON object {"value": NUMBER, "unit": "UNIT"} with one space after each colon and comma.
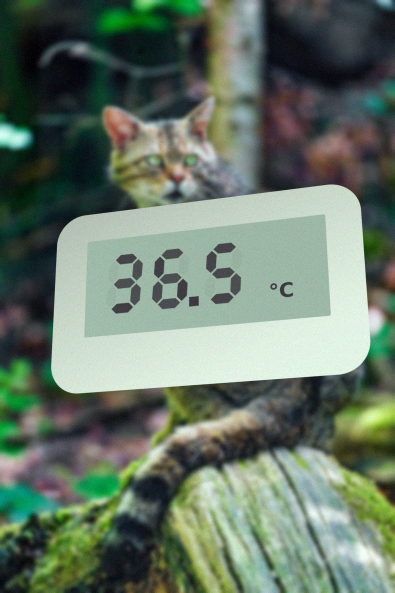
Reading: {"value": 36.5, "unit": "°C"}
